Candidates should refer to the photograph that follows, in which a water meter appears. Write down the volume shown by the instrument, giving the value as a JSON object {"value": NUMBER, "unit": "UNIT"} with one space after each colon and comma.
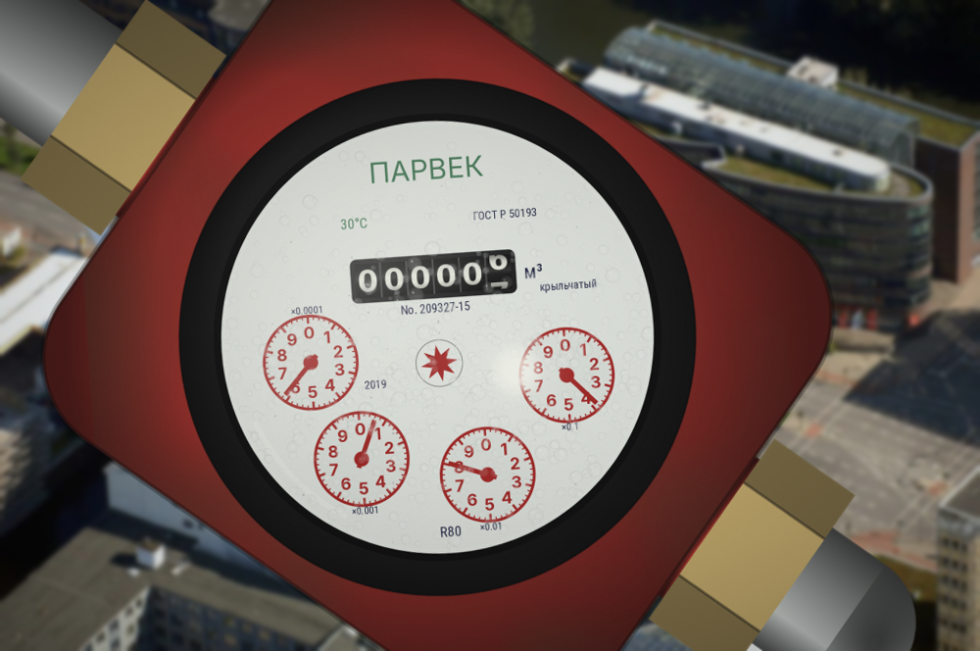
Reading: {"value": 6.3806, "unit": "m³"}
